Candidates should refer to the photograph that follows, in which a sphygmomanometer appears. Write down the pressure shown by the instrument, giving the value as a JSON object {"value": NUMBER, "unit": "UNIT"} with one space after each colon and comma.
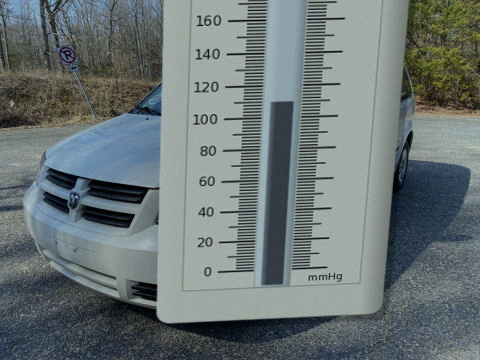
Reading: {"value": 110, "unit": "mmHg"}
